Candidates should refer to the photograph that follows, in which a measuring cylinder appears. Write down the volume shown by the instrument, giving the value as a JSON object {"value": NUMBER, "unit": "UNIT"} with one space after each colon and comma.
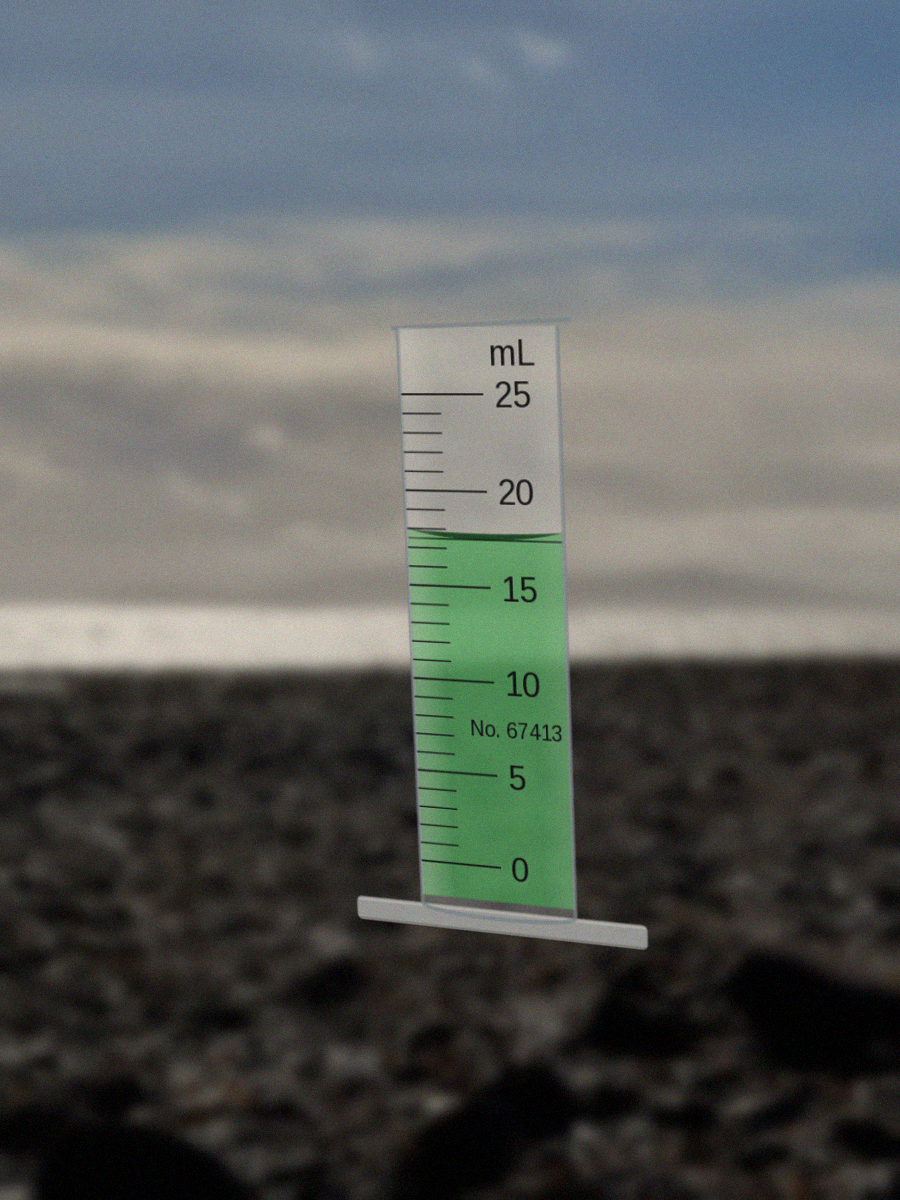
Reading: {"value": 17.5, "unit": "mL"}
